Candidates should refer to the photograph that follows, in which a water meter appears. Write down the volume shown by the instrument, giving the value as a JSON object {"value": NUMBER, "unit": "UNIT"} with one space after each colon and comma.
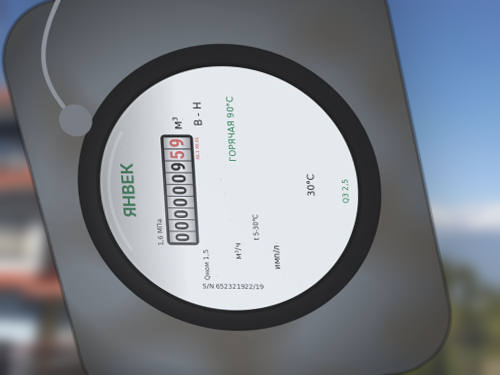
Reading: {"value": 9.59, "unit": "m³"}
